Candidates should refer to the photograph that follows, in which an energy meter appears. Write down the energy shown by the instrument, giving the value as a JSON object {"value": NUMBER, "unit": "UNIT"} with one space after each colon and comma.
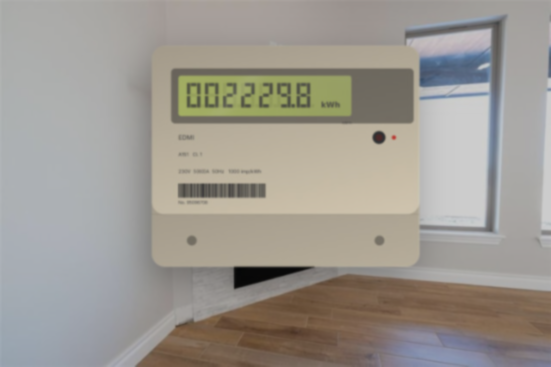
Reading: {"value": 2229.8, "unit": "kWh"}
